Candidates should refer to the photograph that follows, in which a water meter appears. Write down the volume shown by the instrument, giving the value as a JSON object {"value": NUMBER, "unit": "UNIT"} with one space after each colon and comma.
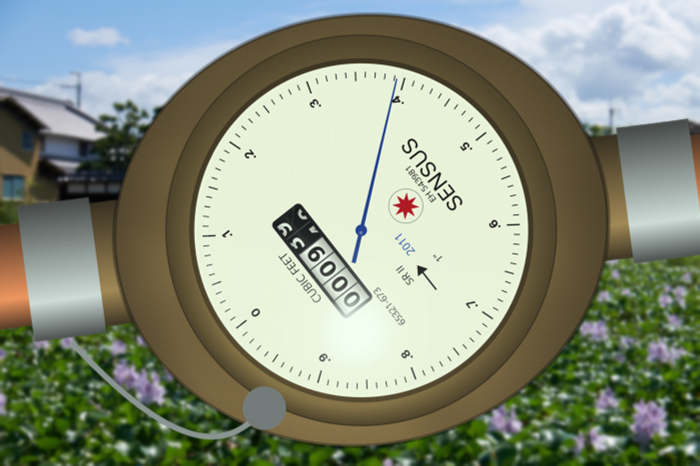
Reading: {"value": 939.39, "unit": "ft³"}
